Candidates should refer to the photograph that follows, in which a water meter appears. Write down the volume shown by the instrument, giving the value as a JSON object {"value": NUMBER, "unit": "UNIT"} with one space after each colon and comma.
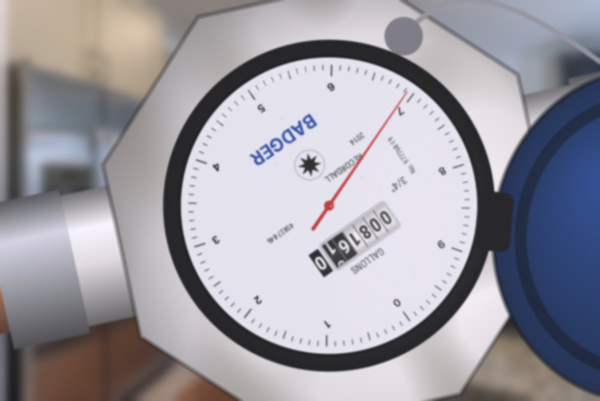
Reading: {"value": 81606.9, "unit": "gal"}
